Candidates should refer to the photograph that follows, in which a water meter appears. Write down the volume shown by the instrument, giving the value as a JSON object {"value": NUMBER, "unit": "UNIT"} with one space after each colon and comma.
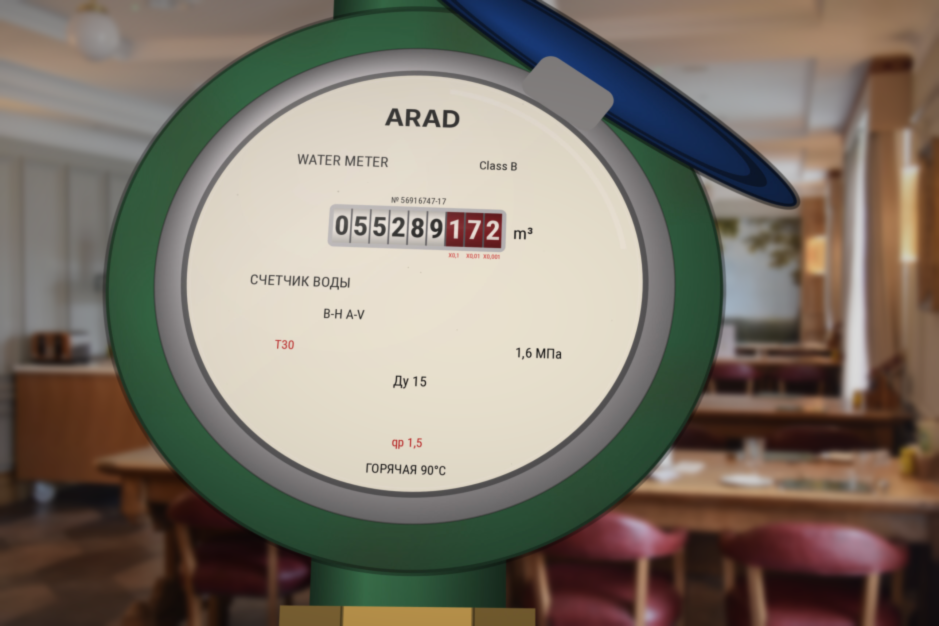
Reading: {"value": 55289.172, "unit": "m³"}
